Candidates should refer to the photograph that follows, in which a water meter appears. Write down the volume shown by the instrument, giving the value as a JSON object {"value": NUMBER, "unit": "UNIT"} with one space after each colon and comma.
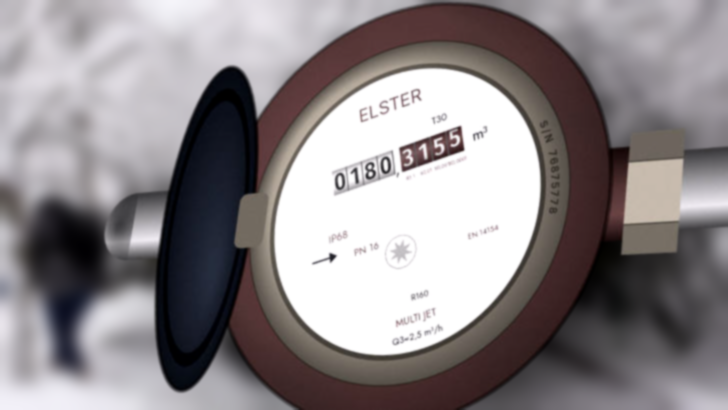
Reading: {"value": 180.3155, "unit": "m³"}
